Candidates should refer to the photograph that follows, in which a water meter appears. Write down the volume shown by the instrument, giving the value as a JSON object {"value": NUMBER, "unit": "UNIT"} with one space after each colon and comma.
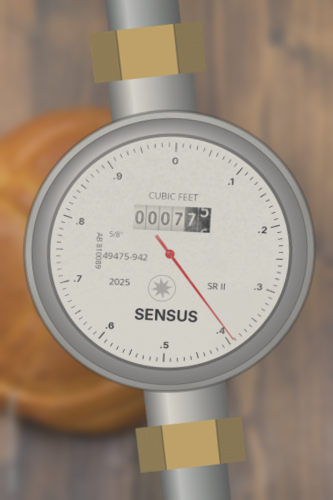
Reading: {"value": 775.39, "unit": "ft³"}
